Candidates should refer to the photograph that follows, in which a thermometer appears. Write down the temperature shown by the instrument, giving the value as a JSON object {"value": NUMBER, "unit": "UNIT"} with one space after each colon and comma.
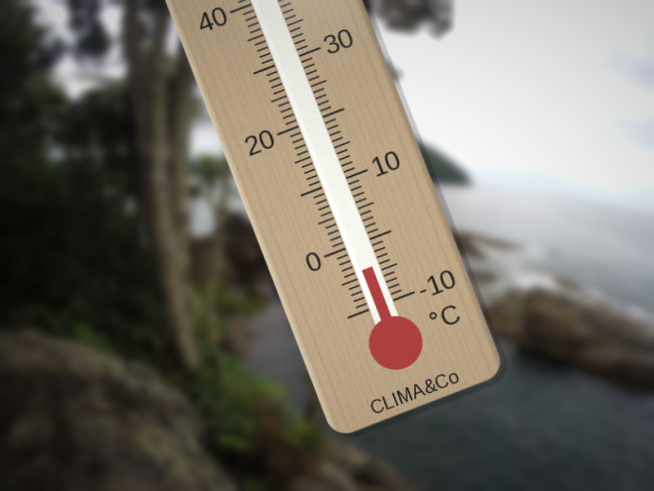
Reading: {"value": -4, "unit": "°C"}
